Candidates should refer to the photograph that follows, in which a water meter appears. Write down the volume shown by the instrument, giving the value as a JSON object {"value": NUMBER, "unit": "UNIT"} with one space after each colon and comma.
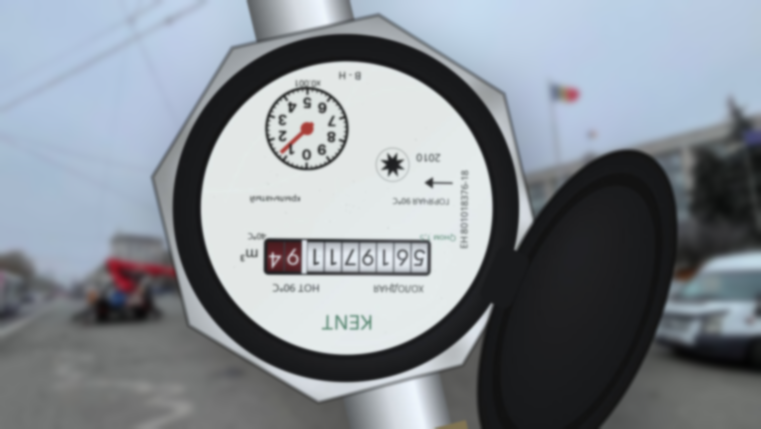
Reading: {"value": 5619711.941, "unit": "m³"}
